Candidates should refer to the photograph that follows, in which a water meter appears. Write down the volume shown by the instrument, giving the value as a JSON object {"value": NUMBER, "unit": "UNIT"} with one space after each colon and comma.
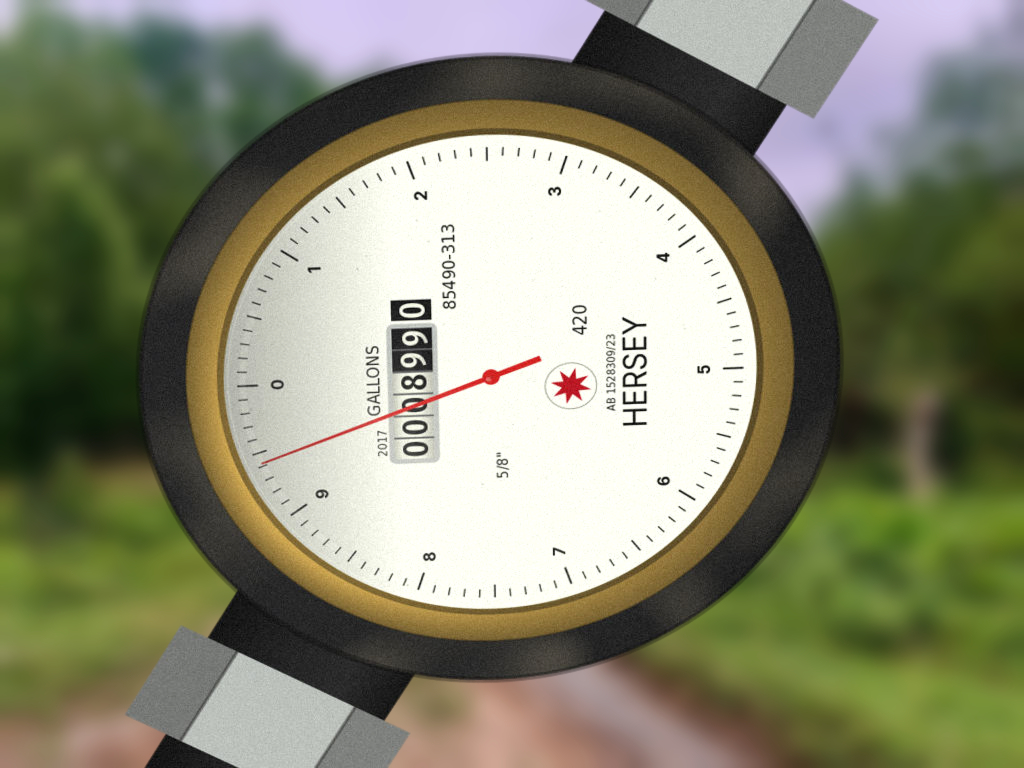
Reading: {"value": 8989.4, "unit": "gal"}
